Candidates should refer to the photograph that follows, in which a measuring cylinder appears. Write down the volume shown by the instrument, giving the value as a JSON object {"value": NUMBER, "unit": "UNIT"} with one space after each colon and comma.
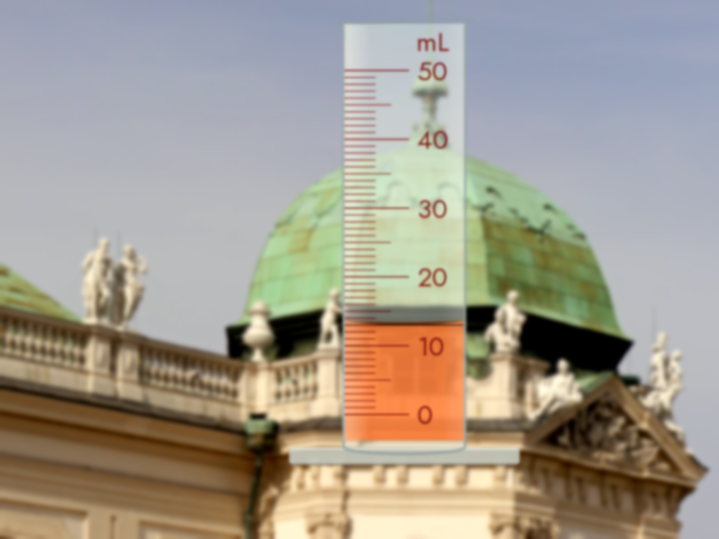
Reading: {"value": 13, "unit": "mL"}
